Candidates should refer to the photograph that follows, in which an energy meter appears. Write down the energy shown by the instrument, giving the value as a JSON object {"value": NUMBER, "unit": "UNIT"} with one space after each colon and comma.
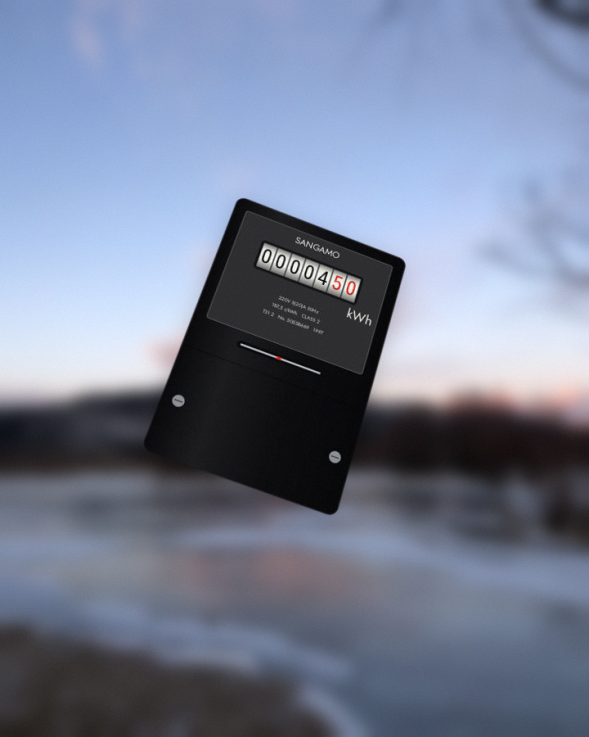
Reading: {"value": 4.50, "unit": "kWh"}
